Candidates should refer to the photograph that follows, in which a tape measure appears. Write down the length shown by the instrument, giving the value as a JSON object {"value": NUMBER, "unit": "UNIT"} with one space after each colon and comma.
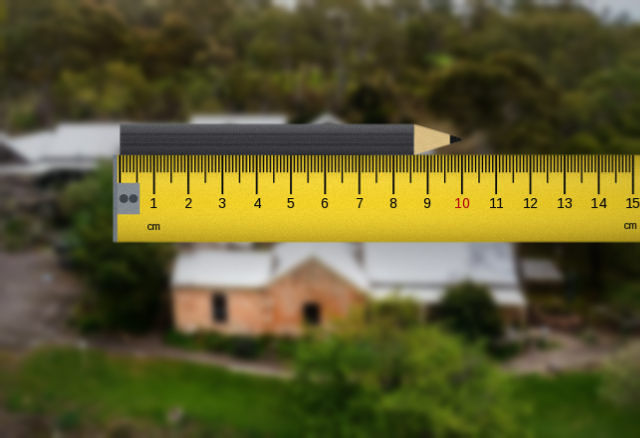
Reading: {"value": 10, "unit": "cm"}
